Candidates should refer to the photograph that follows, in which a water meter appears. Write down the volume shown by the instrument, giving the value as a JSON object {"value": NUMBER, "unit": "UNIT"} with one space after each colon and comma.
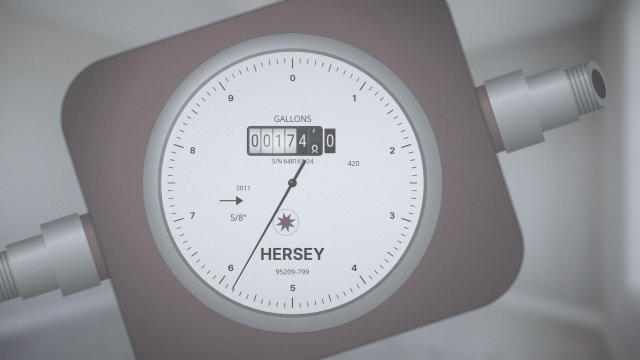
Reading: {"value": 17475.8, "unit": "gal"}
